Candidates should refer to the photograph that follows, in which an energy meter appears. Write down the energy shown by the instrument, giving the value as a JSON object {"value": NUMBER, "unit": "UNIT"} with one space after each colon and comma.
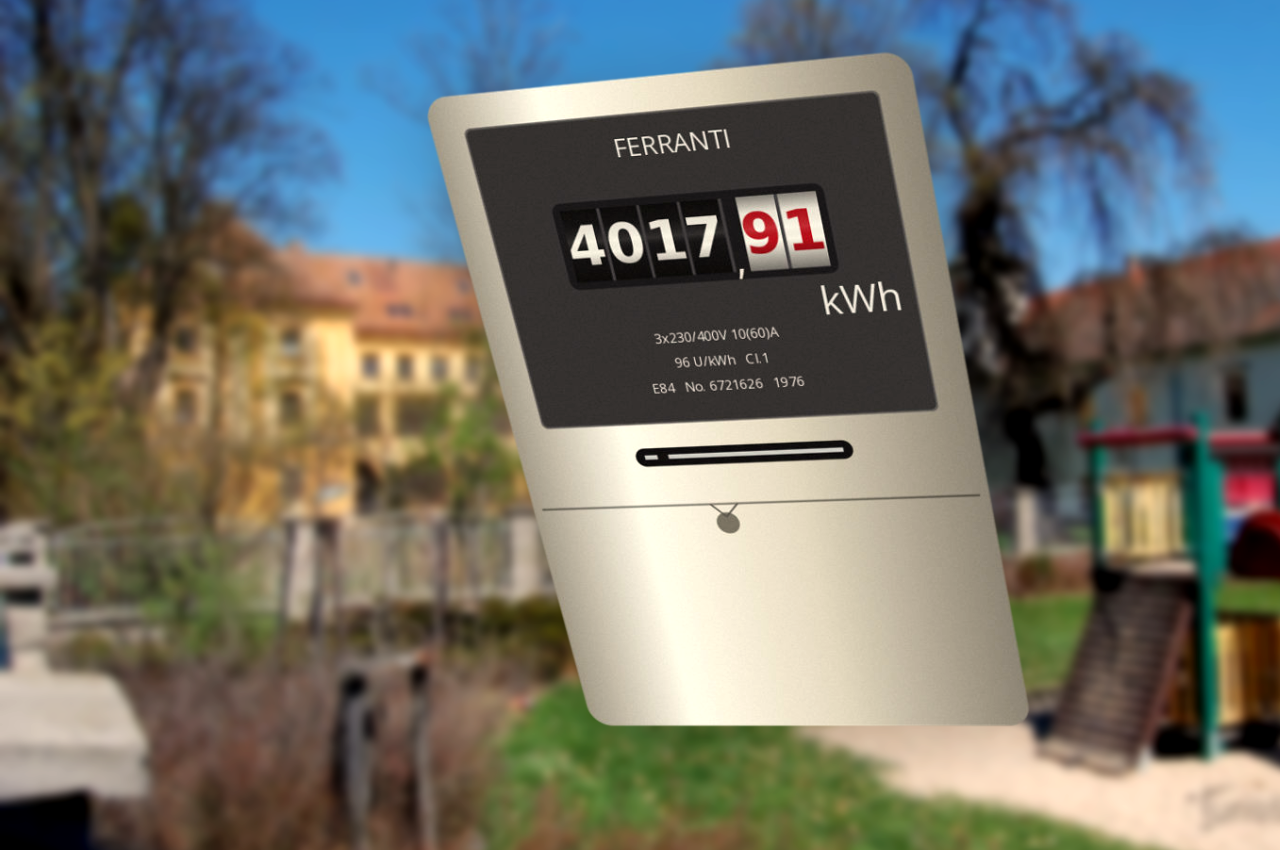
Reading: {"value": 4017.91, "unit": "kWh"}
